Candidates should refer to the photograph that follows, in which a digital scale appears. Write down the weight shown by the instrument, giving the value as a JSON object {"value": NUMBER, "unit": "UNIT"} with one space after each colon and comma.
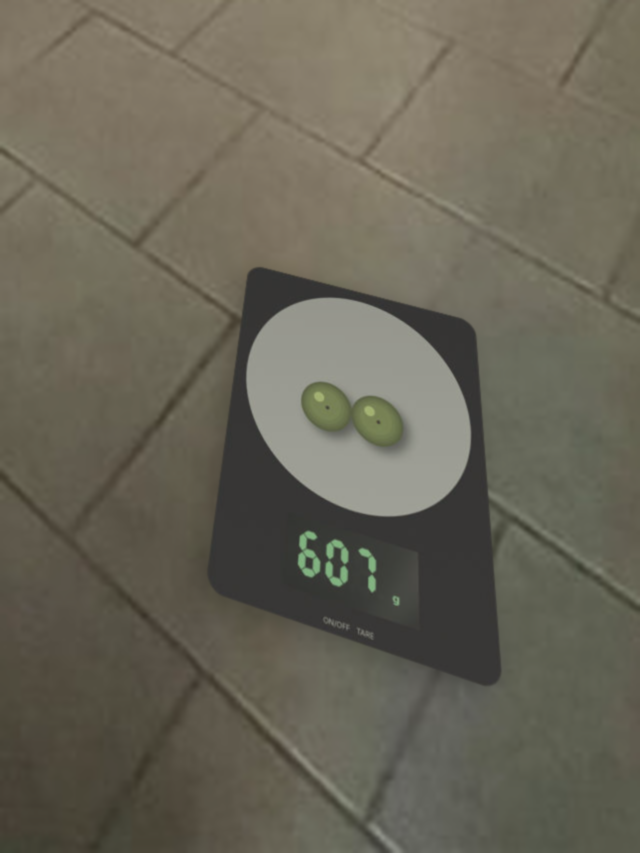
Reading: {"value": 607, "unit": "g"}
